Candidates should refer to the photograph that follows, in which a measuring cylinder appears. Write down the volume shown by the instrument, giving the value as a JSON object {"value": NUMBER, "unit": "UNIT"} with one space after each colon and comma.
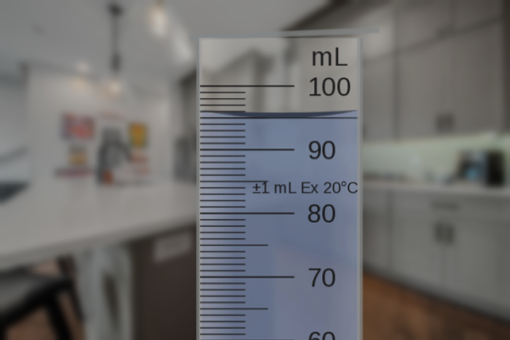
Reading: {"value": 95, "unit": "mL"}
